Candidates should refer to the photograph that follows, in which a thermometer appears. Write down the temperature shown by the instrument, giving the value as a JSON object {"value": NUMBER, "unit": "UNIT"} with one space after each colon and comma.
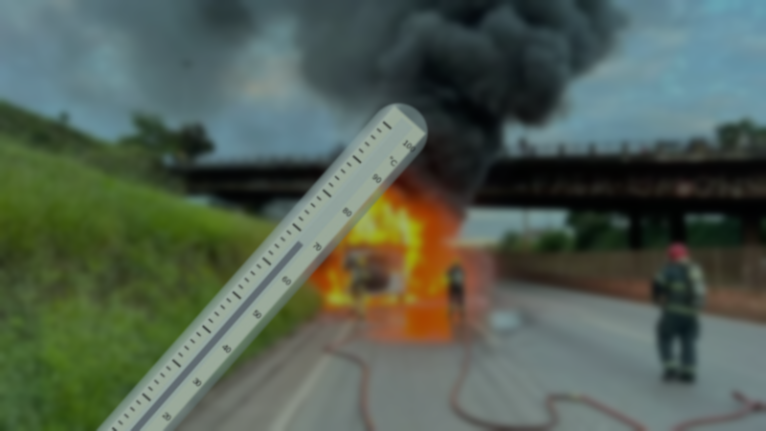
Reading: {"value": 68, "unit": "°C"}
